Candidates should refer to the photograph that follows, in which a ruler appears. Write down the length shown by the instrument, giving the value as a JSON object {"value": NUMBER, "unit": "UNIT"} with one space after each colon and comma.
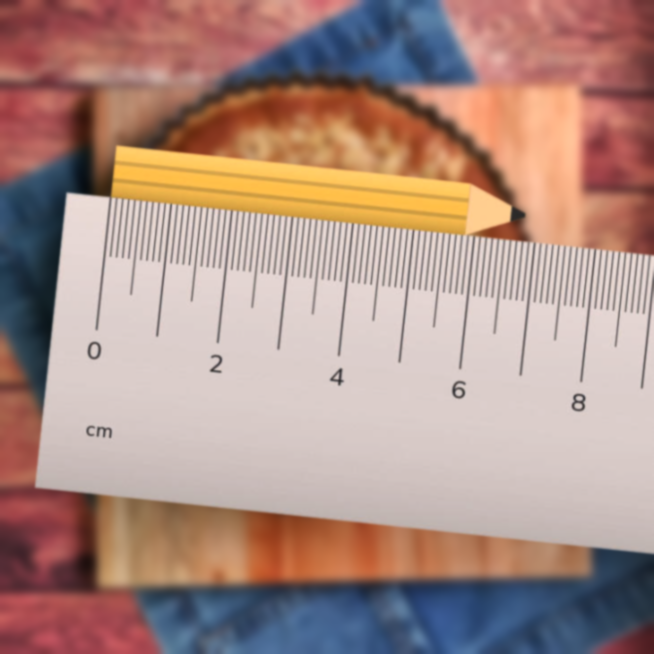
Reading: {"value": 6.8, "unit": "cm"}
